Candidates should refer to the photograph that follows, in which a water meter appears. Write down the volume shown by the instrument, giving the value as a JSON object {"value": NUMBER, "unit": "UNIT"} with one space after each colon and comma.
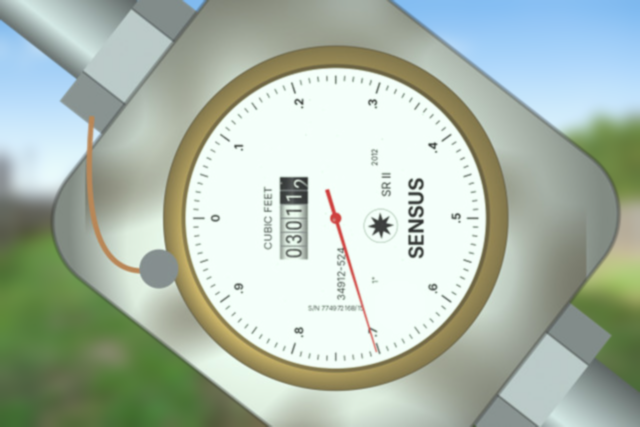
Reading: {"value": 30111.70, "unit": "ft³"}
